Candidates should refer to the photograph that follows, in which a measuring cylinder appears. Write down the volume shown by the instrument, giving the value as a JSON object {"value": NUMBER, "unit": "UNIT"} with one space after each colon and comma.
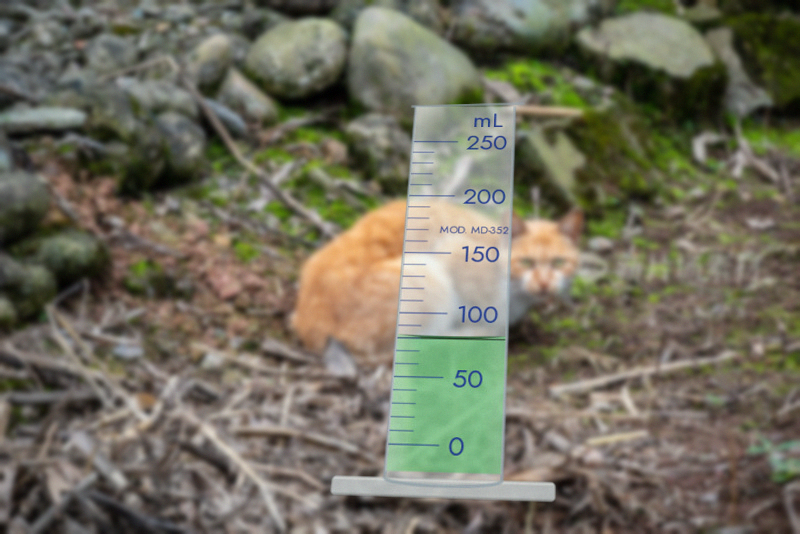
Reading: {"value": 80, "unit": "mL"}
